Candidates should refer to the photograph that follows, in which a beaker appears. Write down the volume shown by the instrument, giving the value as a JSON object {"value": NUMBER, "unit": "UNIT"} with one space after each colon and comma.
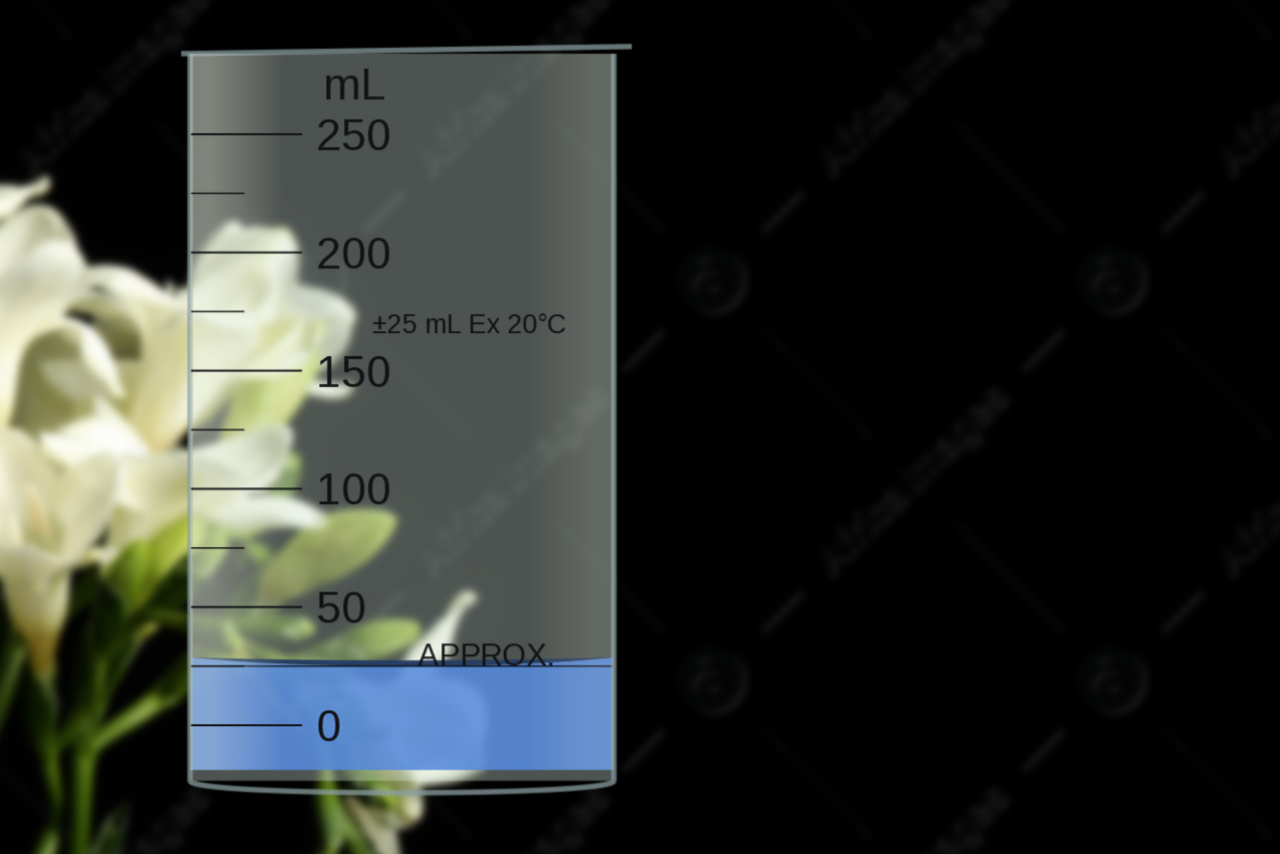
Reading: {"value": 25, "unit": "mL"}
